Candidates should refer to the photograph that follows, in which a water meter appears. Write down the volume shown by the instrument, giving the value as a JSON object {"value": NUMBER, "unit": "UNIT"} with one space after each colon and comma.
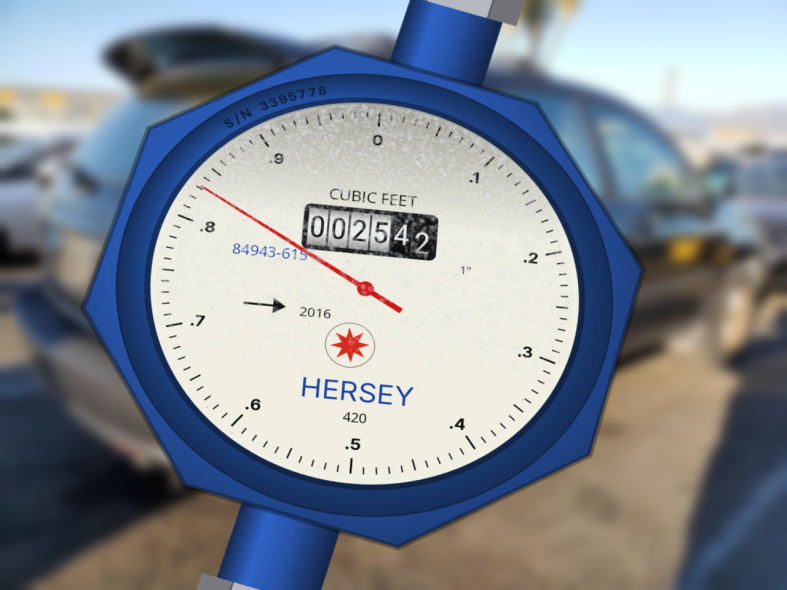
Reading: {"value": 2541.83, "unit": "ft³"}
